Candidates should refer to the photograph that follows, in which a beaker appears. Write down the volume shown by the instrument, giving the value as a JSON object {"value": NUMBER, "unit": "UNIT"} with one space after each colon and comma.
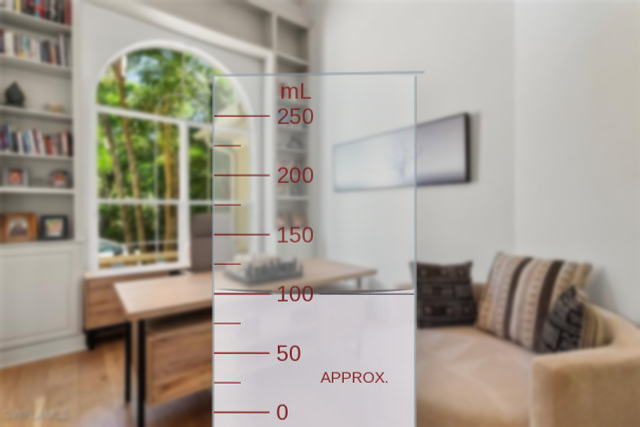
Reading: {"value": 100, "unit": "mL"}
